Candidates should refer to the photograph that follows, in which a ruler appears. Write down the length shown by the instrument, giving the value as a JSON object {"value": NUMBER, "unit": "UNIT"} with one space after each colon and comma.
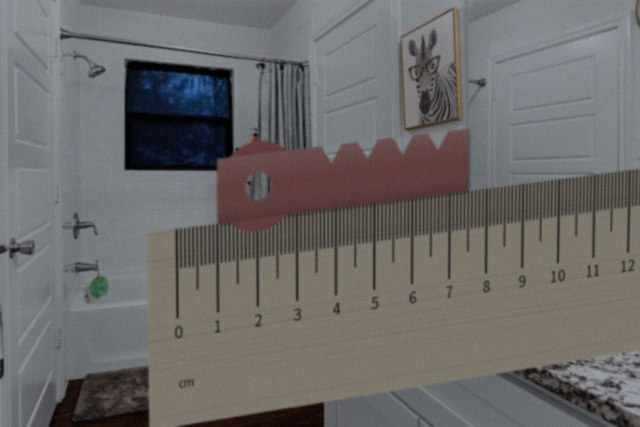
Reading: {"value": 6.5, "unit": "cm"}
